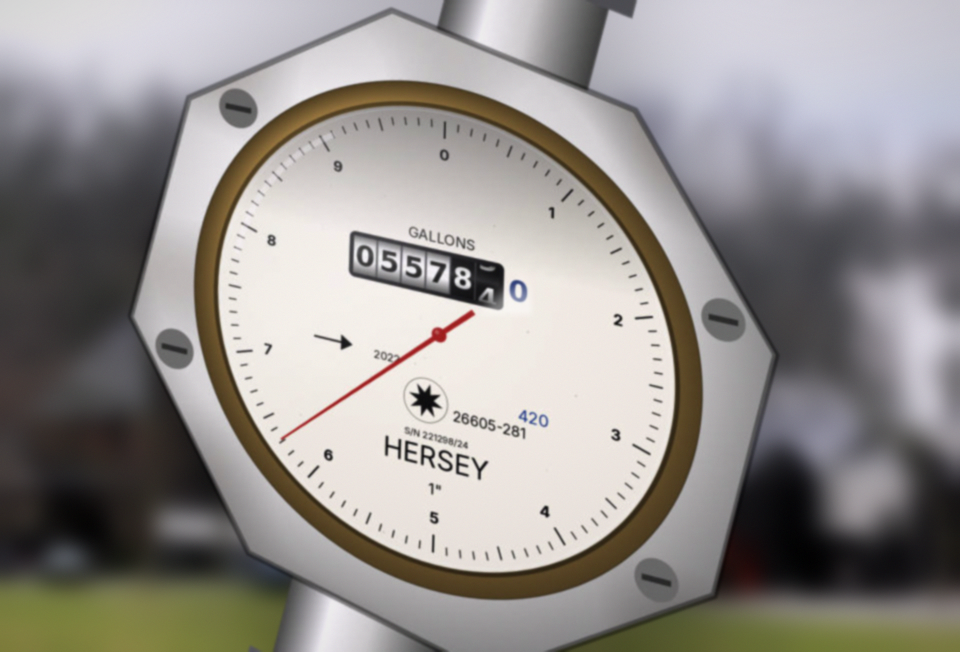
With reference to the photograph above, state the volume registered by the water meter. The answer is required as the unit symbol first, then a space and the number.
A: gal 557836.3
